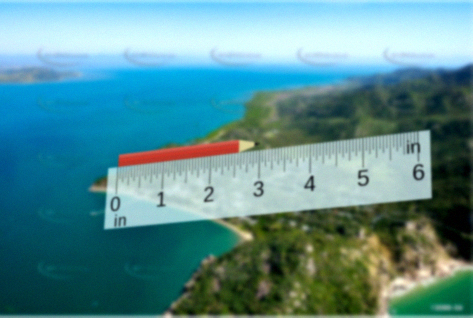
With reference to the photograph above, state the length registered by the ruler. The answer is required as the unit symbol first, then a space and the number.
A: in 3
